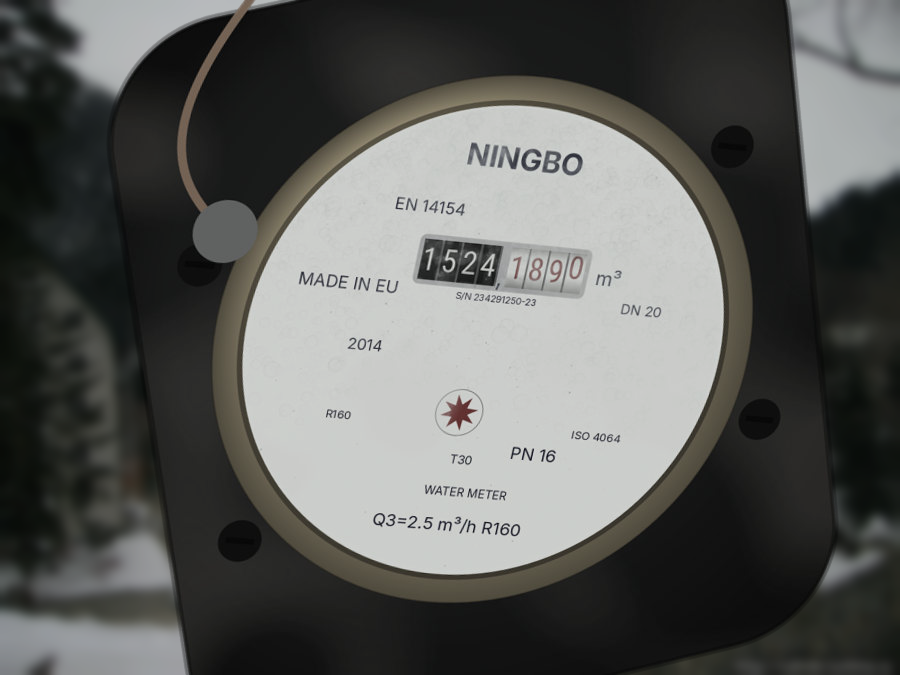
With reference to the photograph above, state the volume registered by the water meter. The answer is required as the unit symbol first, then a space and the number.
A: m³ 1524.1890
